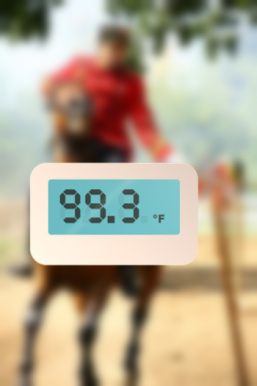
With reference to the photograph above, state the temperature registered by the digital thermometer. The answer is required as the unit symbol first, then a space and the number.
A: °F 99.3
